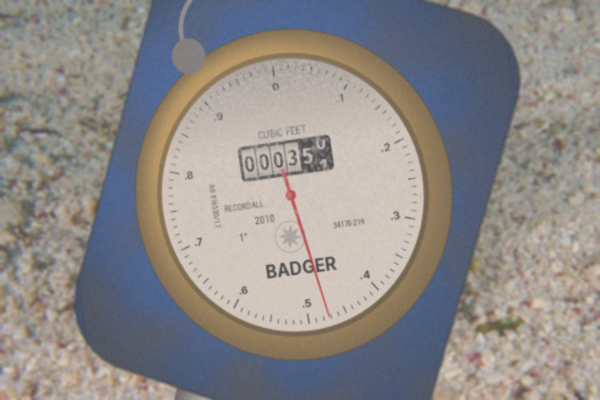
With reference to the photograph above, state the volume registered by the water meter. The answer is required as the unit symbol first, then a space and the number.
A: ft³ 350.47
